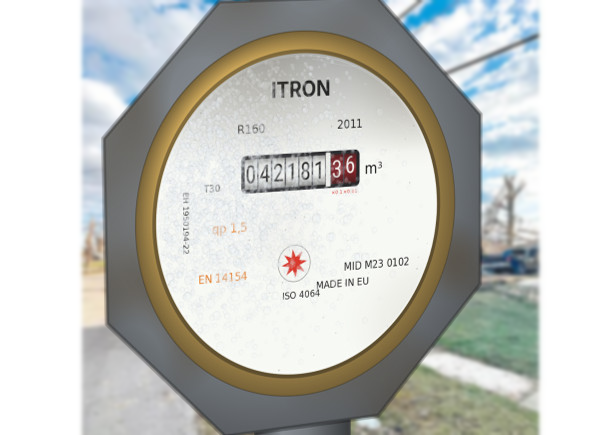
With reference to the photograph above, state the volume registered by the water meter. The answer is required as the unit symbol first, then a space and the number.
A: m³ 42181.36
